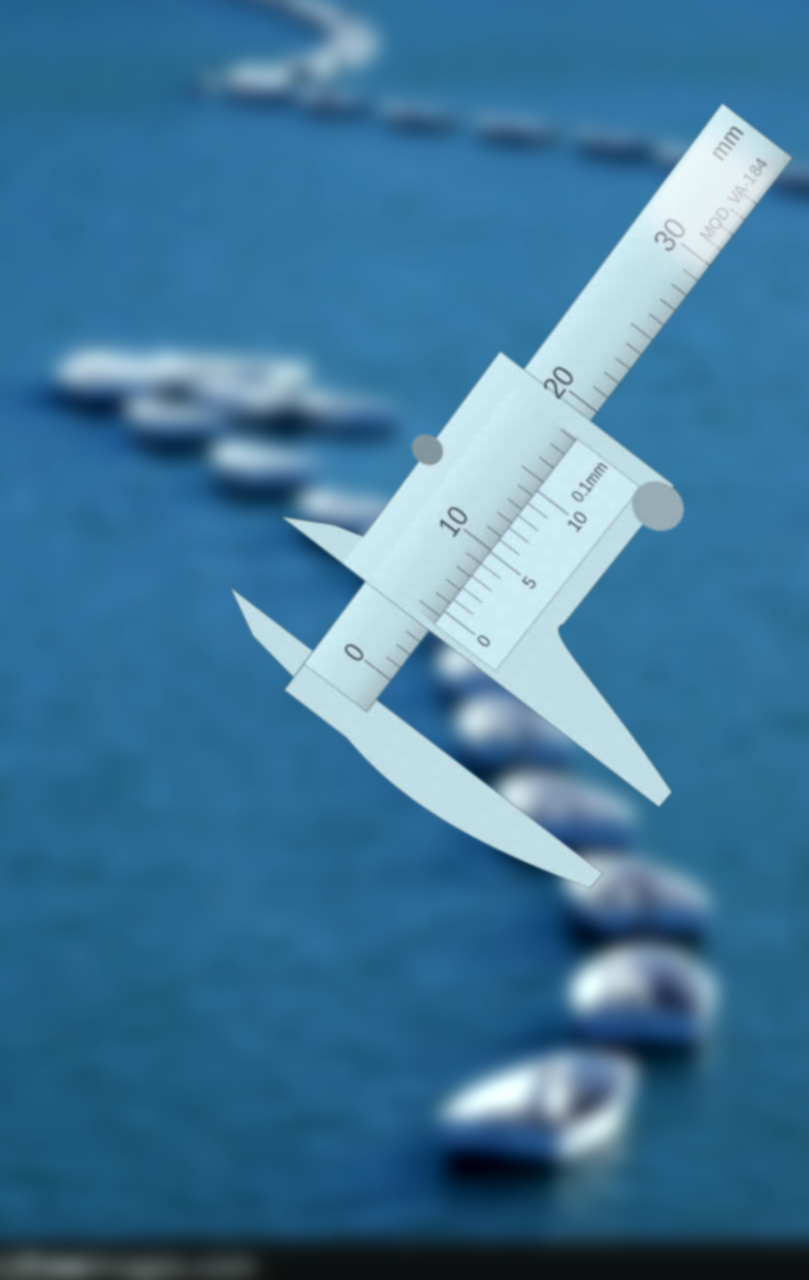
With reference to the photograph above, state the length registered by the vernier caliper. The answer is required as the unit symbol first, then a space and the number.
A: mm 5.4
